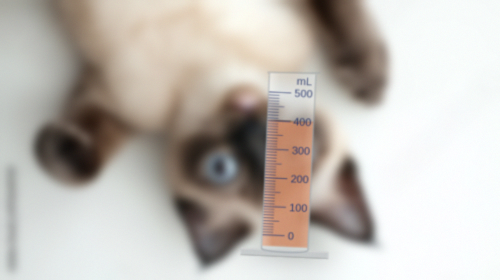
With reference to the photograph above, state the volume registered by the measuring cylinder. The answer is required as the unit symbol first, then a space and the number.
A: mL 400
